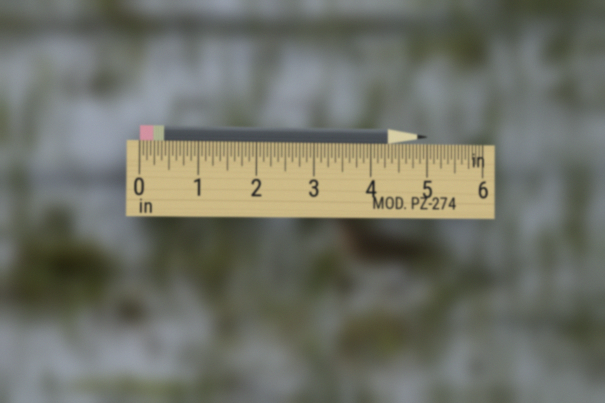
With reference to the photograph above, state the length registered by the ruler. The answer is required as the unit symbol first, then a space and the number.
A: in 5
